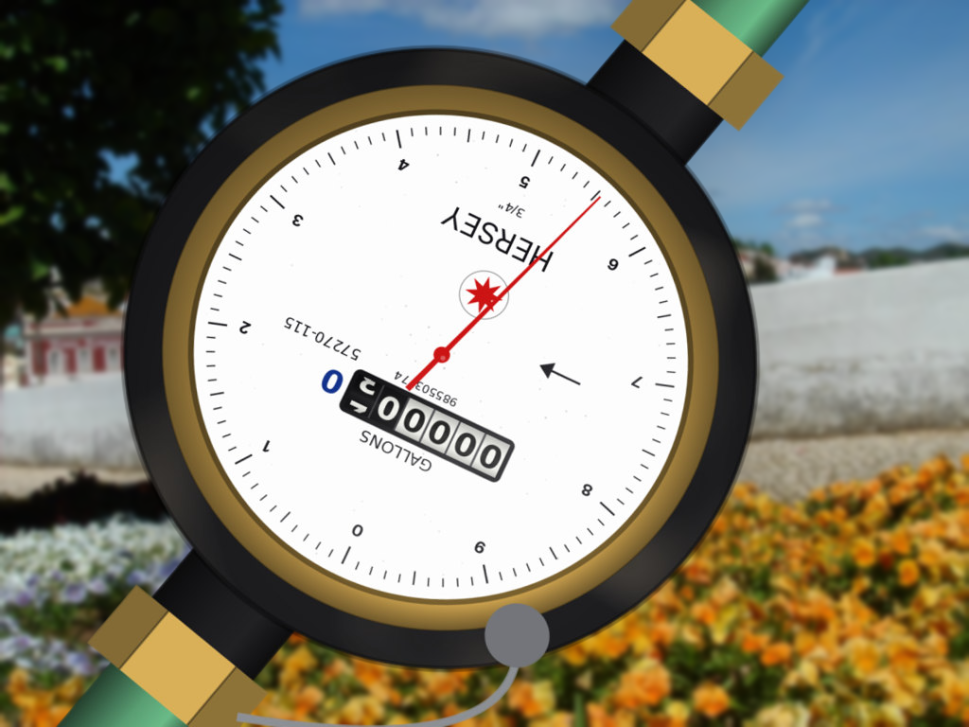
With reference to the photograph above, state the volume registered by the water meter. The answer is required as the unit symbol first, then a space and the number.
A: gal 25.5
